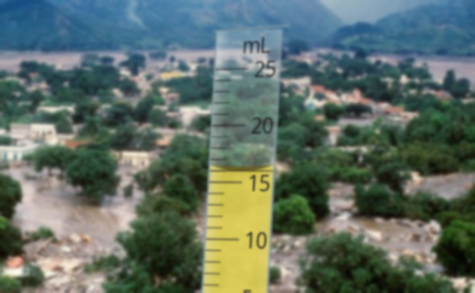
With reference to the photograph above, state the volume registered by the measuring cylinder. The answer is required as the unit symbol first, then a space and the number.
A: mL 16
